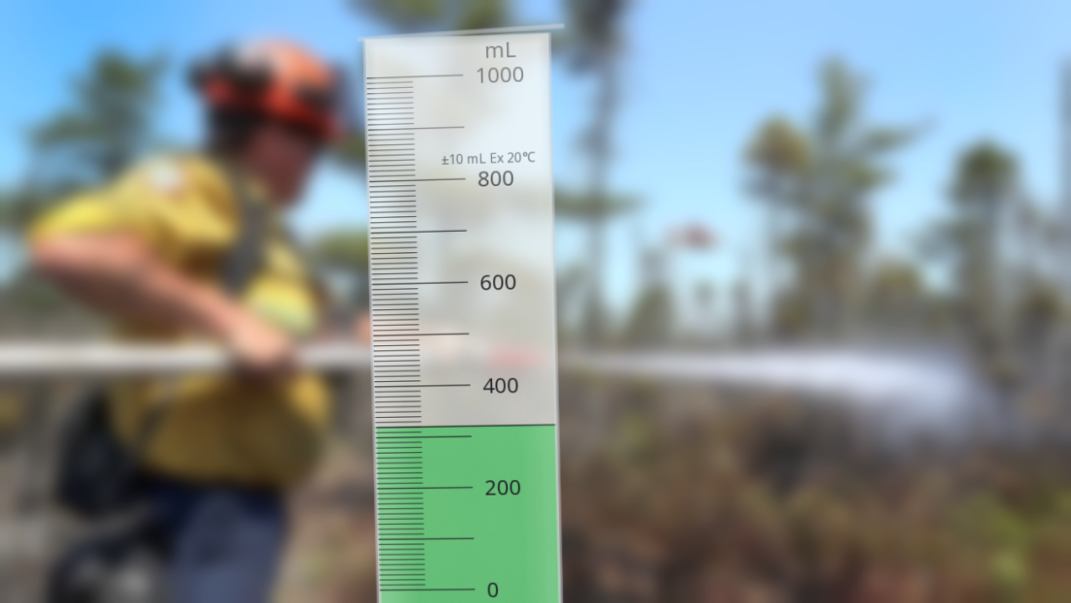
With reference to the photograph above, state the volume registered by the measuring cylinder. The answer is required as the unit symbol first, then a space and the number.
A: mL 320
